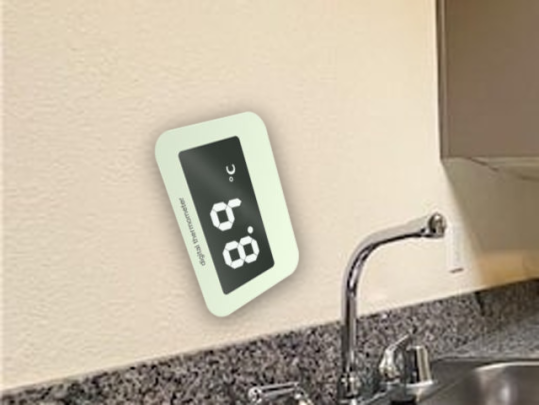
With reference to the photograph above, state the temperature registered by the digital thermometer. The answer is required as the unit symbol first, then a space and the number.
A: °C 8.9
